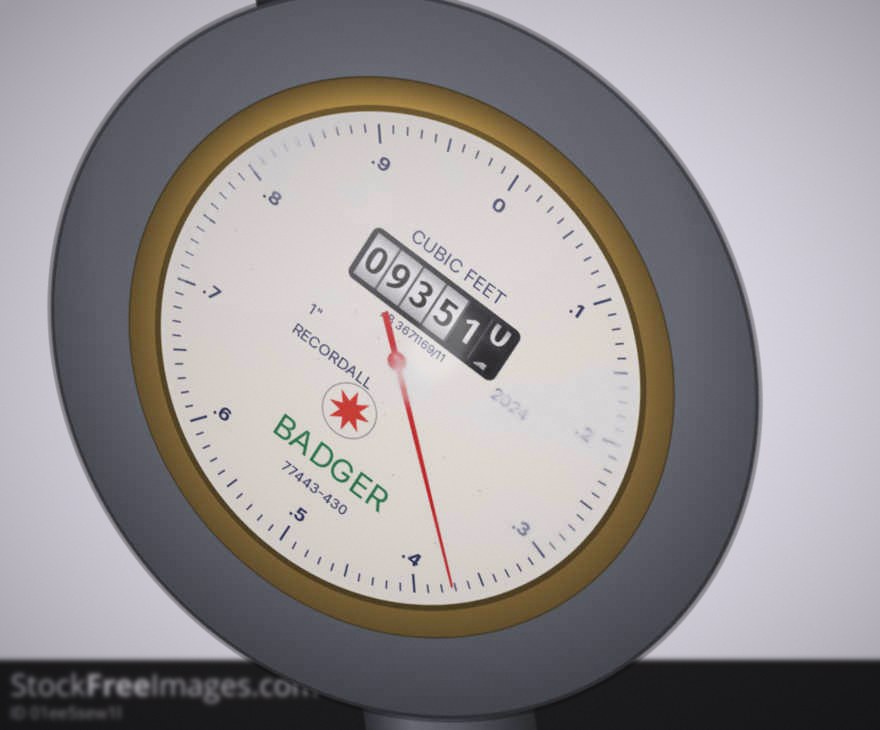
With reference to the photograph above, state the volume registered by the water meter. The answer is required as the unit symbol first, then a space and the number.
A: ft³ 93510.37
